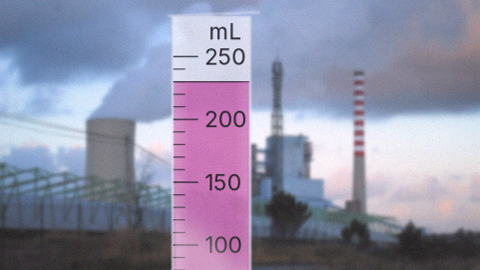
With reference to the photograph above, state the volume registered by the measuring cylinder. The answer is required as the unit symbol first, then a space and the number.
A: mL 230
